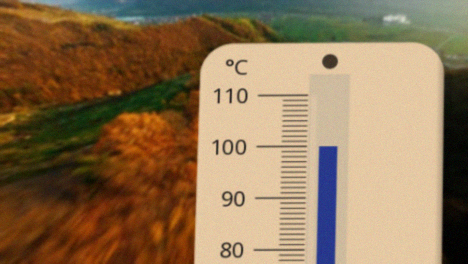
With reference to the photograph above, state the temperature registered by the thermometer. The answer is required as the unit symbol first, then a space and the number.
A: °C 100
